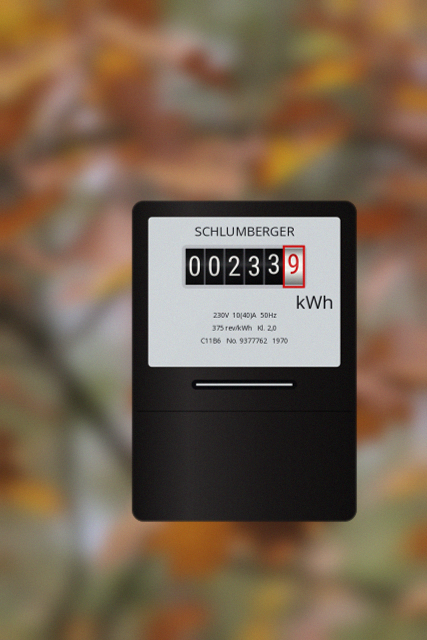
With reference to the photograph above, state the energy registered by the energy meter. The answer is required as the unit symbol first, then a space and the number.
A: kWh 233.9
